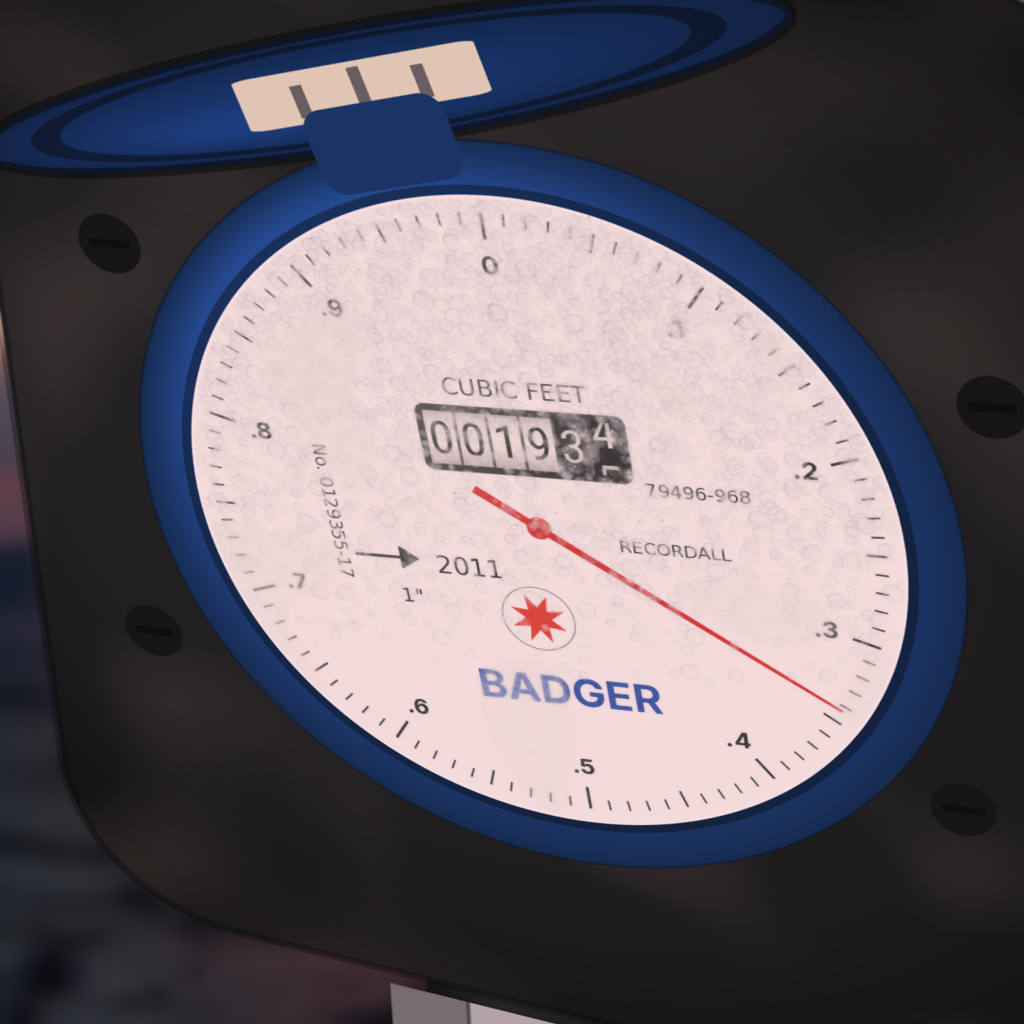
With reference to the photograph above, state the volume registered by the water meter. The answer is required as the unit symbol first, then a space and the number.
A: ft³ 1934.34
